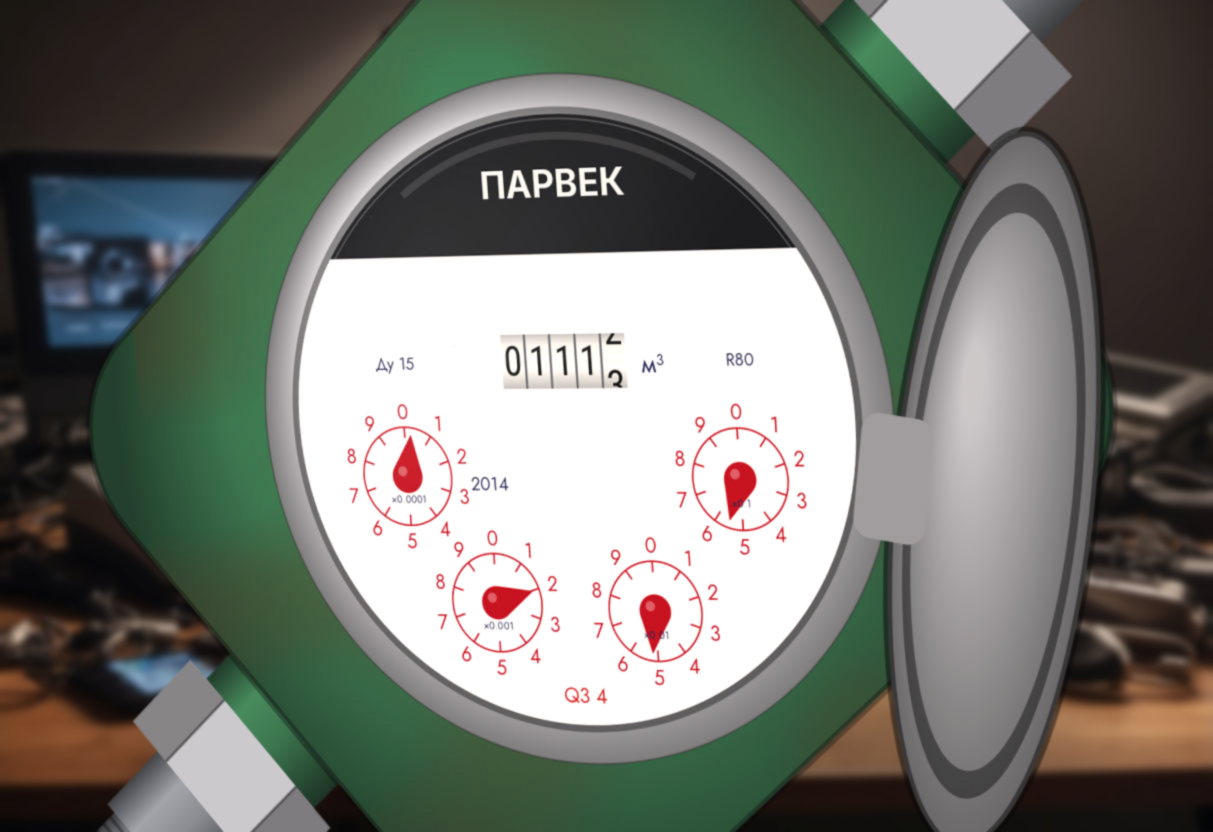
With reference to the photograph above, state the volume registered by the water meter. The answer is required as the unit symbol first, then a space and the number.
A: m³ 1112.5520
